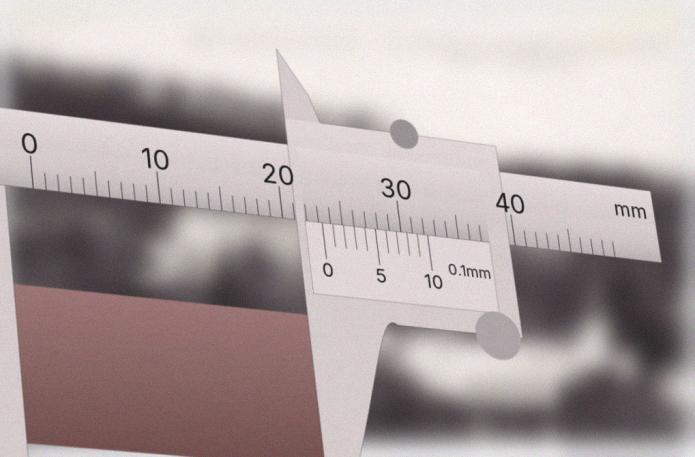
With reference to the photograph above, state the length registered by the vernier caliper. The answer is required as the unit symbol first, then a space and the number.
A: mm 23.3
